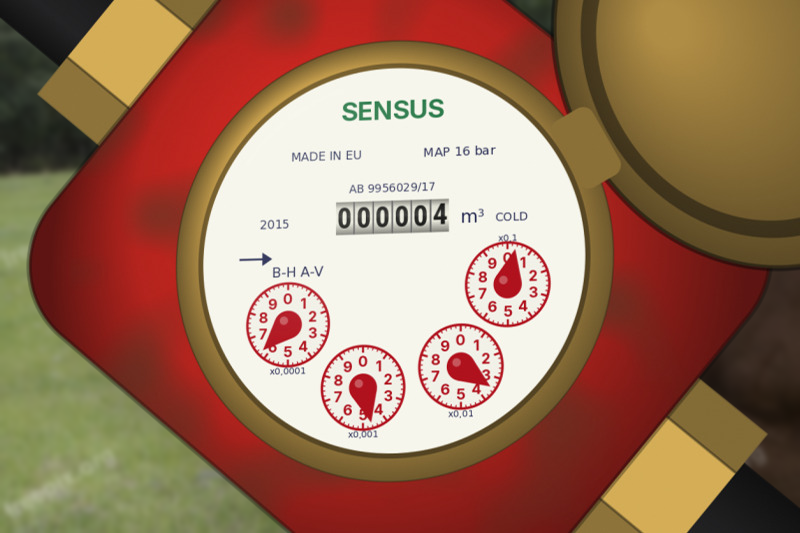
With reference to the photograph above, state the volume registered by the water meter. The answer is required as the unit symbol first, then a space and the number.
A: m³ 4.0346
